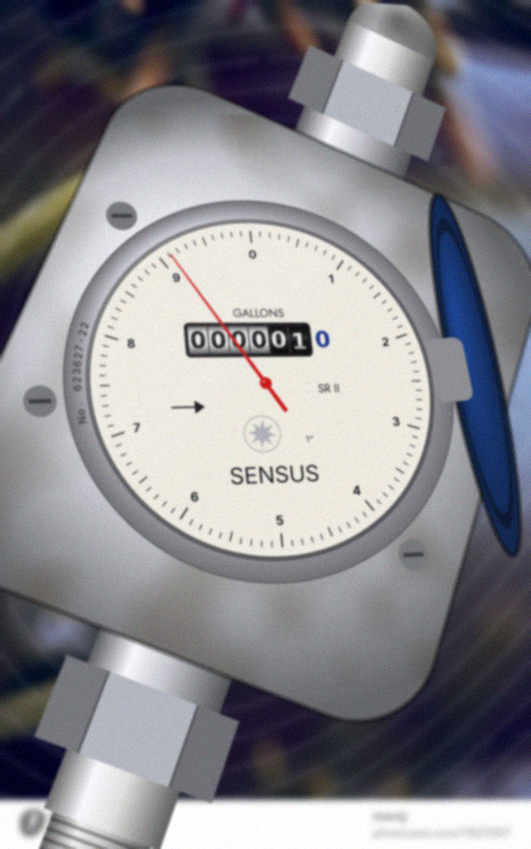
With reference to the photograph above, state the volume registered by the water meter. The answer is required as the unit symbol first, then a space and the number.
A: gal 9.1
